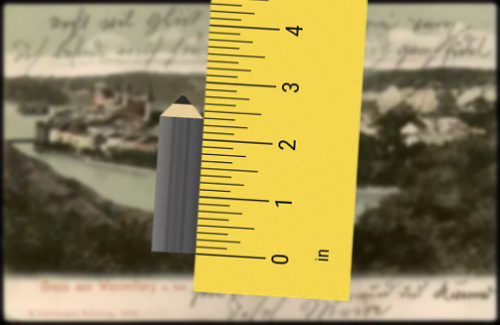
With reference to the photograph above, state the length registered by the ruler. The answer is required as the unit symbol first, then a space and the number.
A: in 2.75
